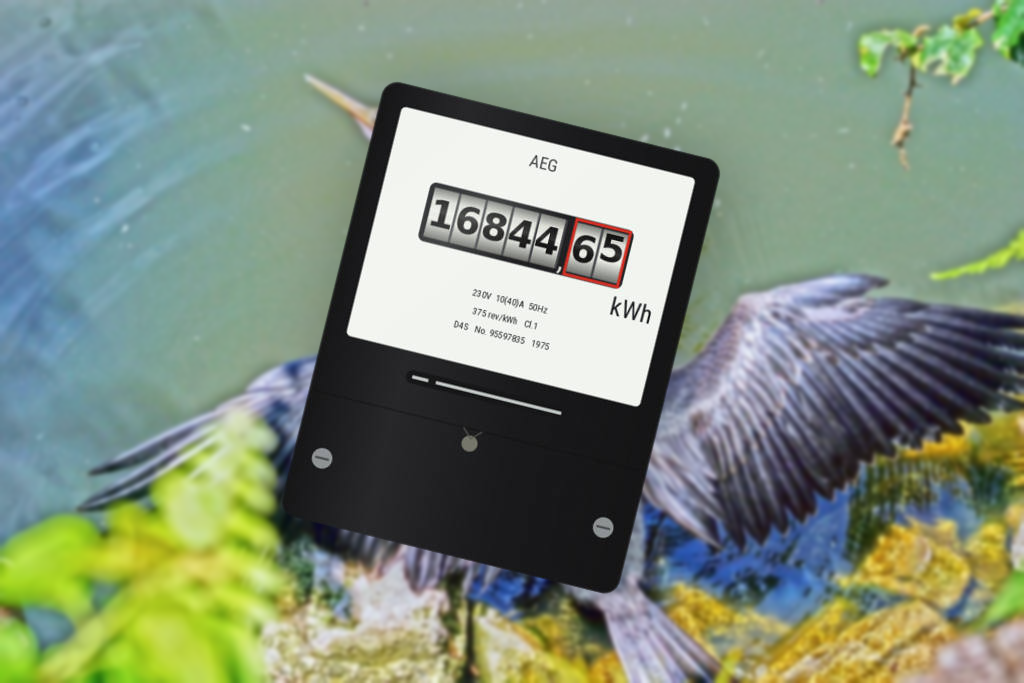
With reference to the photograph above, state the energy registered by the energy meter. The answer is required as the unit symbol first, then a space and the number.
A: kWh 16844.65
